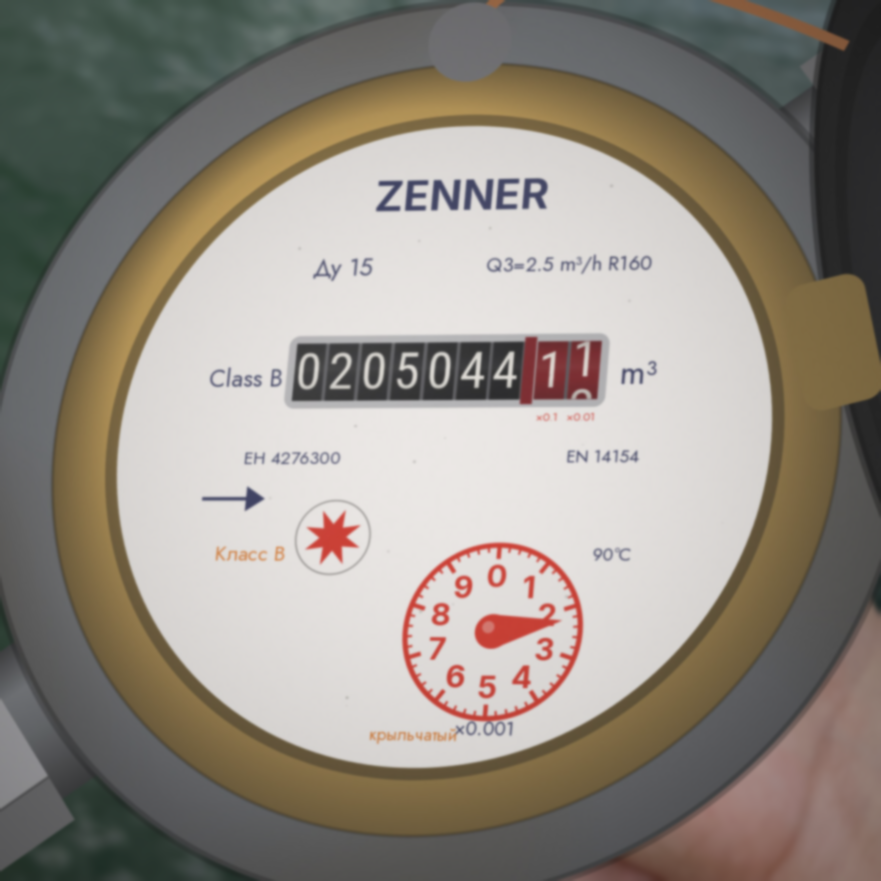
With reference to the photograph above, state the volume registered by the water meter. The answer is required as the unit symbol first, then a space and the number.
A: m³ 205044.112
